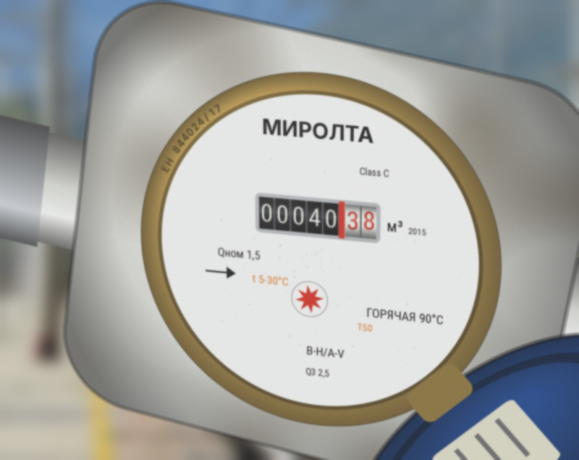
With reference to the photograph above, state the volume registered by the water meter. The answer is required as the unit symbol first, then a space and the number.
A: m³ 40.38
